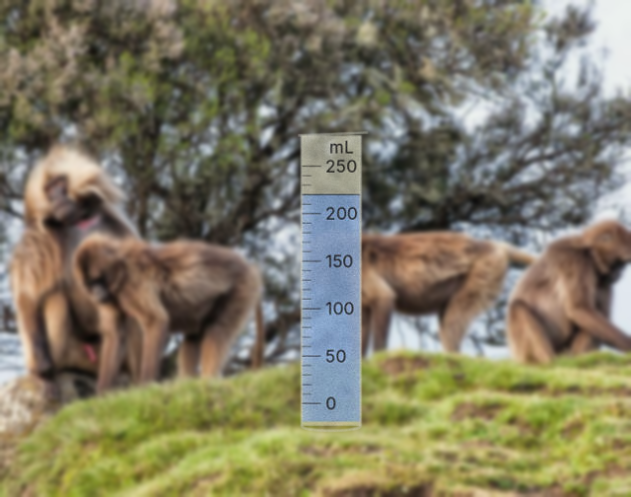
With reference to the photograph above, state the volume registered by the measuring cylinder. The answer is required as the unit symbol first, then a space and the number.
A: mL 220
